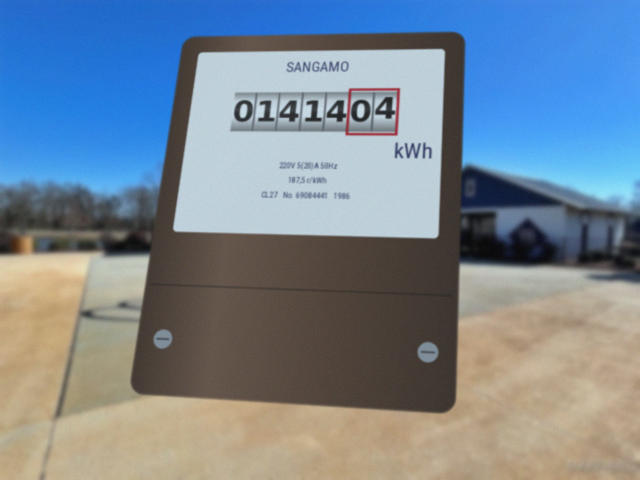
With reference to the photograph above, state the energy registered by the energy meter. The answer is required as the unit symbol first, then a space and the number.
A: kWh 1414.04
